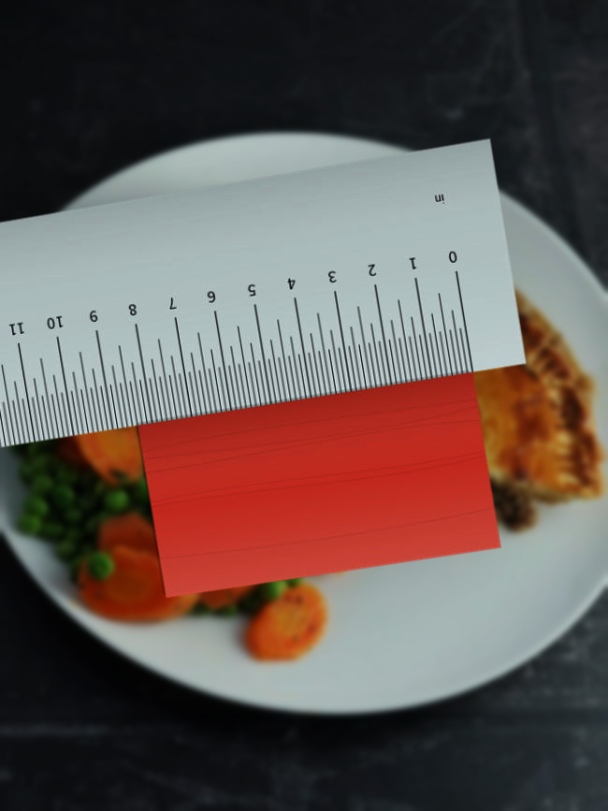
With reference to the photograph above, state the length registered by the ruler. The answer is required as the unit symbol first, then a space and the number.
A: in 8.375
